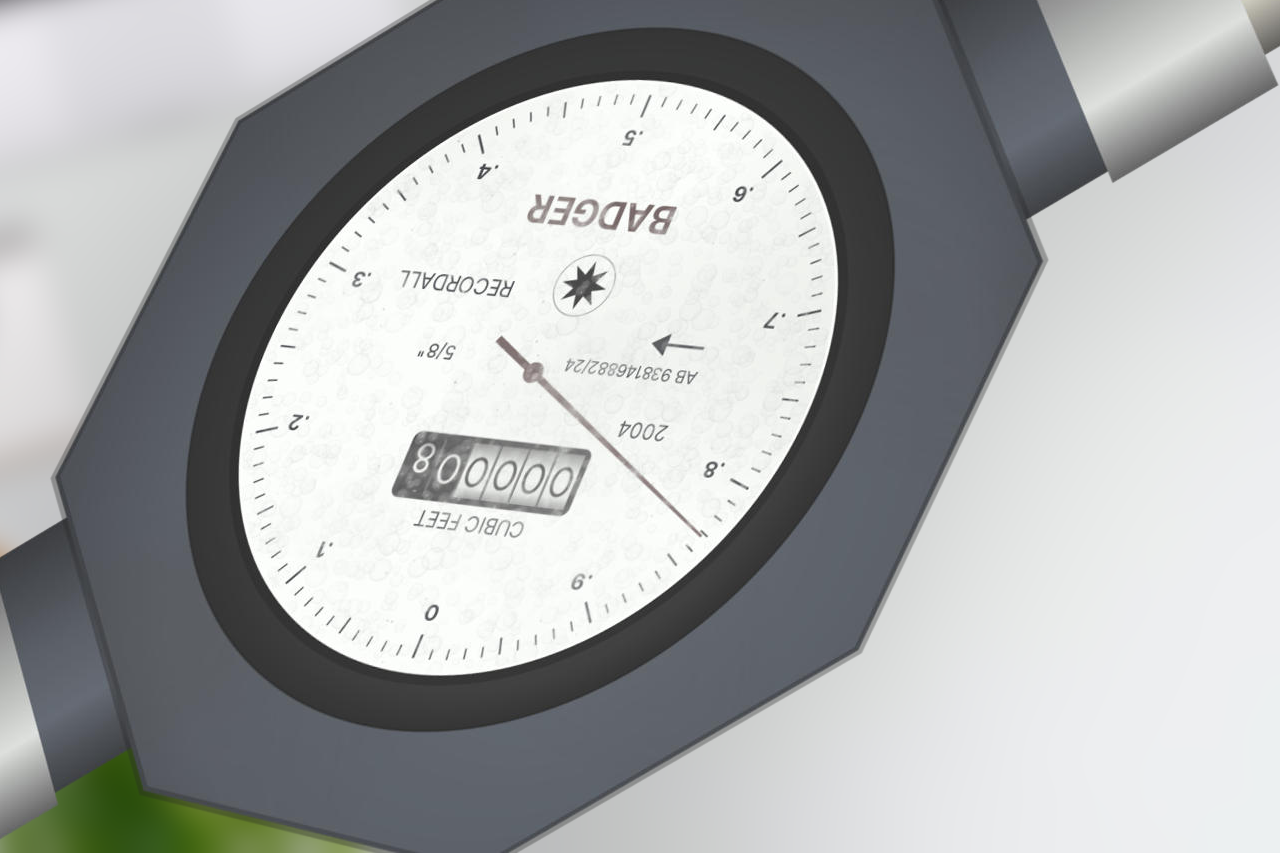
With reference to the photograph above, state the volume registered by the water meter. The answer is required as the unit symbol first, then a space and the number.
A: ft³ 7.83
